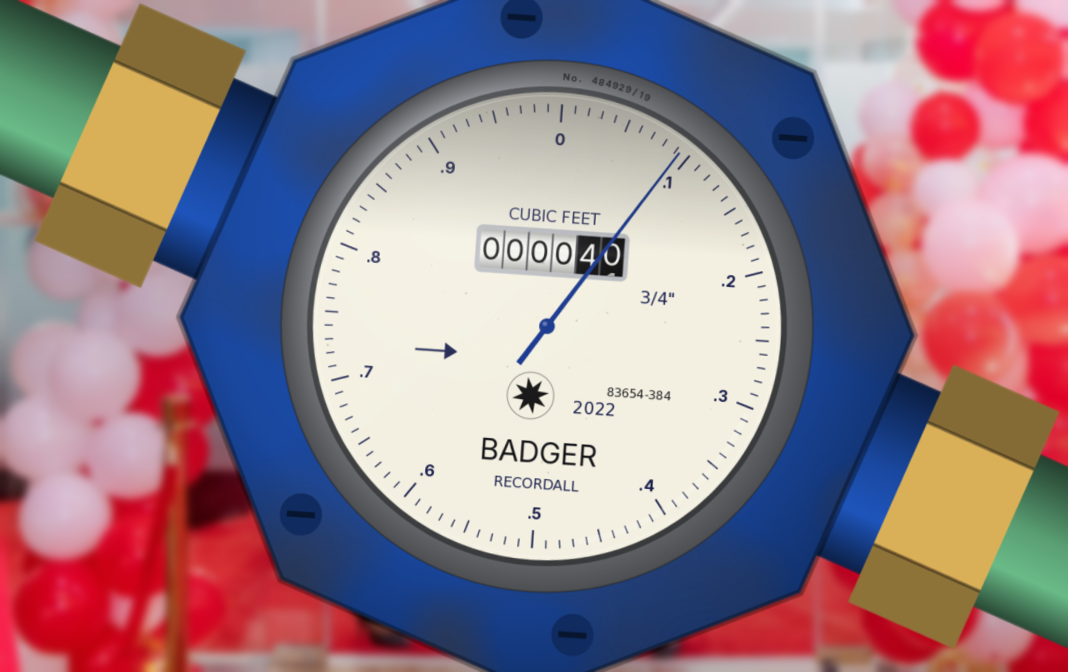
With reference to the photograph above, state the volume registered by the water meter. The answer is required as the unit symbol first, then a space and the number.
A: ft³ 40.09
